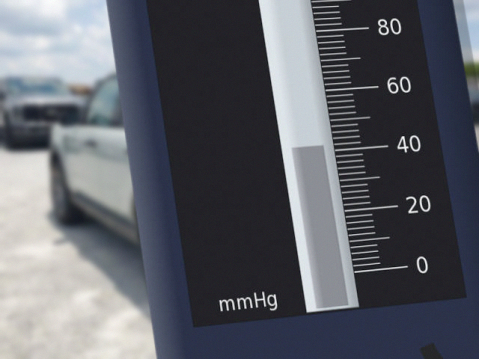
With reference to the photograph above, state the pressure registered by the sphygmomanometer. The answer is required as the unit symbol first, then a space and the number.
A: mmHg 42
